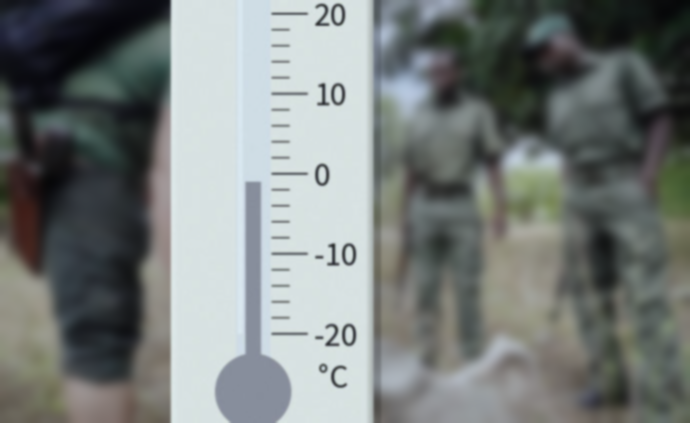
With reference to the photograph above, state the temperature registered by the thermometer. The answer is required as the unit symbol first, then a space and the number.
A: °C -1
